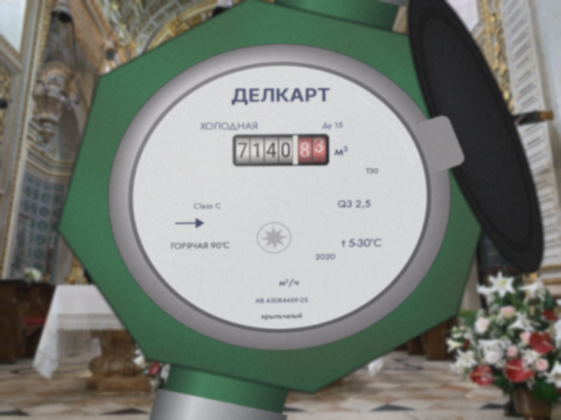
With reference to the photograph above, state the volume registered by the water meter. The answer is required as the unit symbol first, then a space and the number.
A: m³ 7140.83
